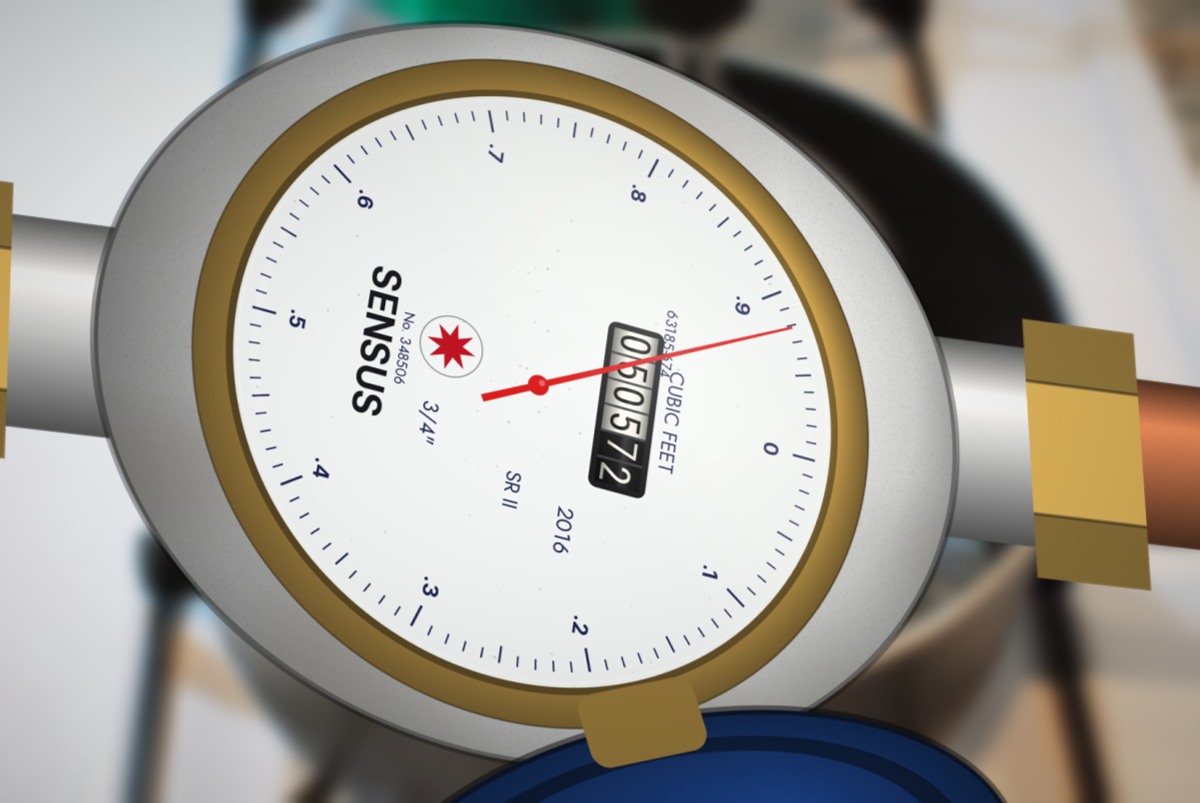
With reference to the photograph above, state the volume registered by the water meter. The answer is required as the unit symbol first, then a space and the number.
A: ft³ 50571.92
